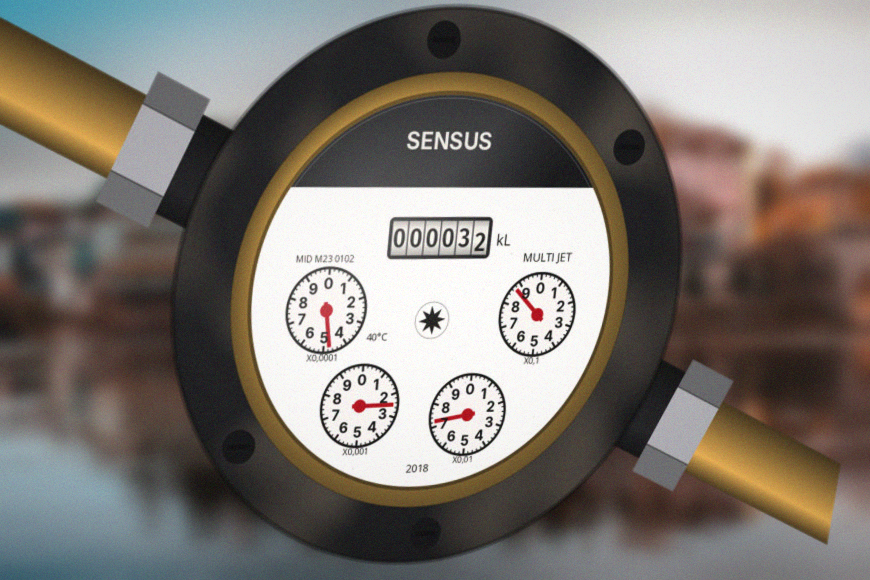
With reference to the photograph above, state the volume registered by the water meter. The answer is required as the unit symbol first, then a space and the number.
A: kL 31.8724
